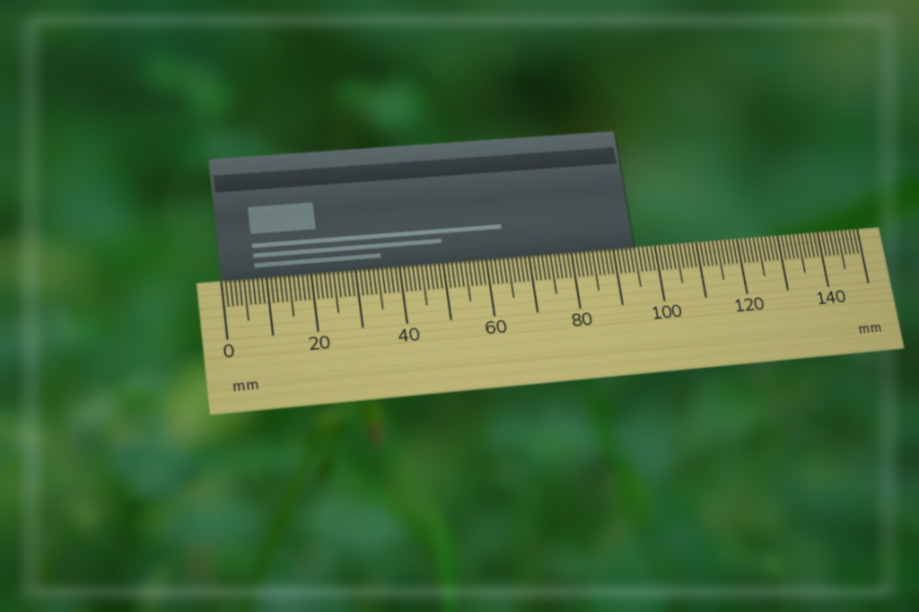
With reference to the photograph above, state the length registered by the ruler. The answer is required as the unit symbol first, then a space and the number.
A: mm 95
